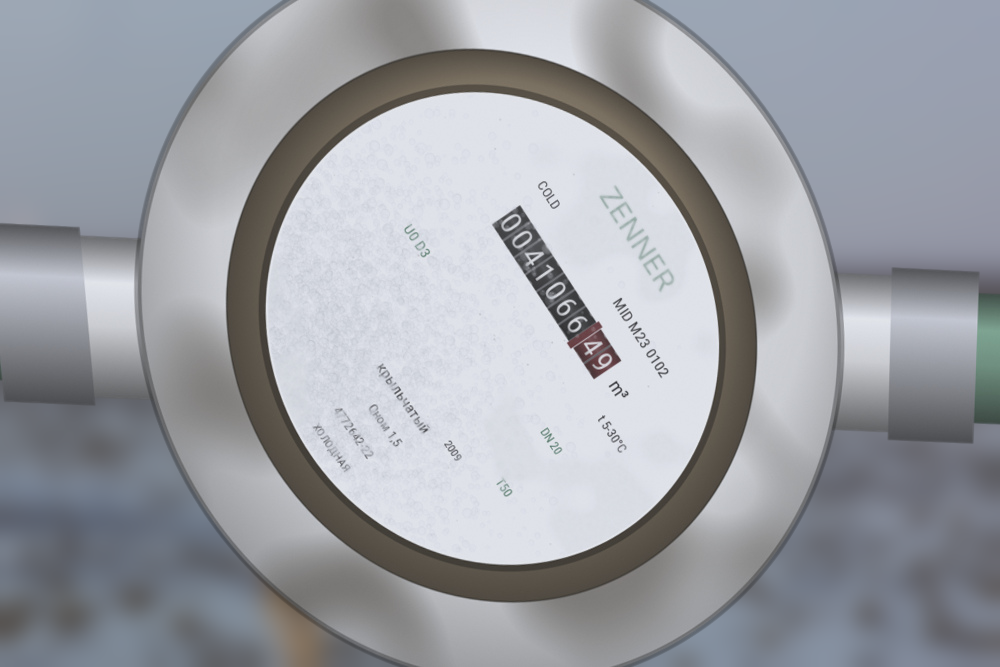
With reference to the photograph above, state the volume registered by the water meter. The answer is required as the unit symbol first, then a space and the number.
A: m³ 41066.49
